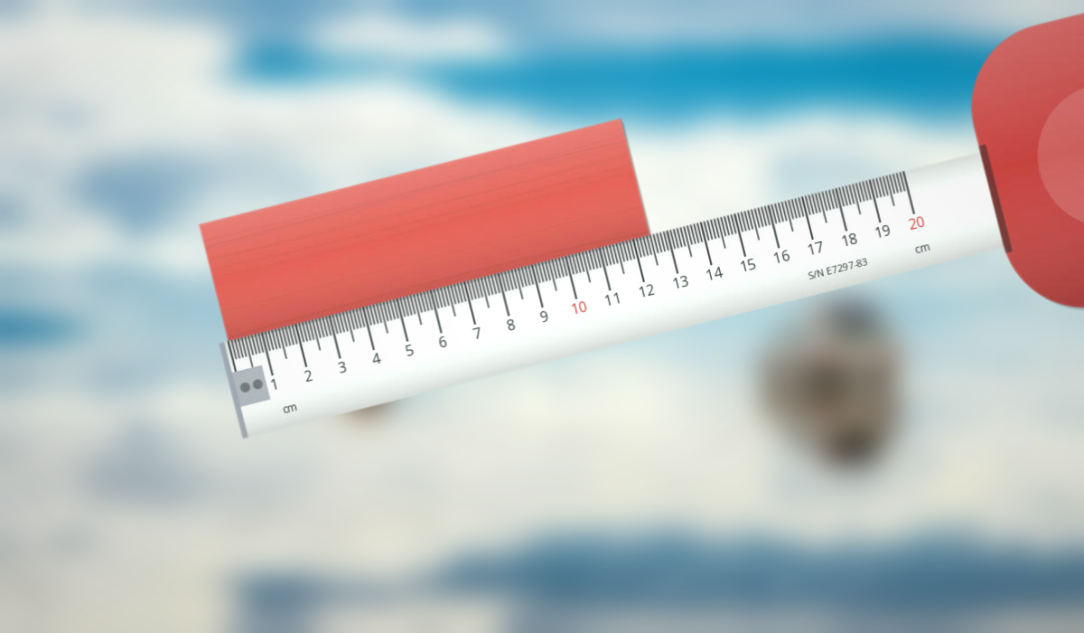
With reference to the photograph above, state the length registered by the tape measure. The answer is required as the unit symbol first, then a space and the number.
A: cm 12.5
